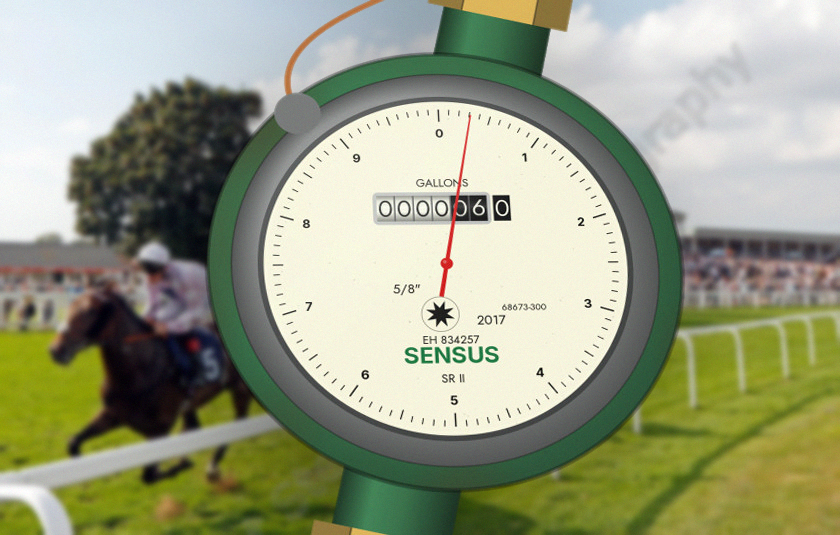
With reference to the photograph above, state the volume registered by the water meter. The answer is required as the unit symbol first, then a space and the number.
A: gal 60.3
